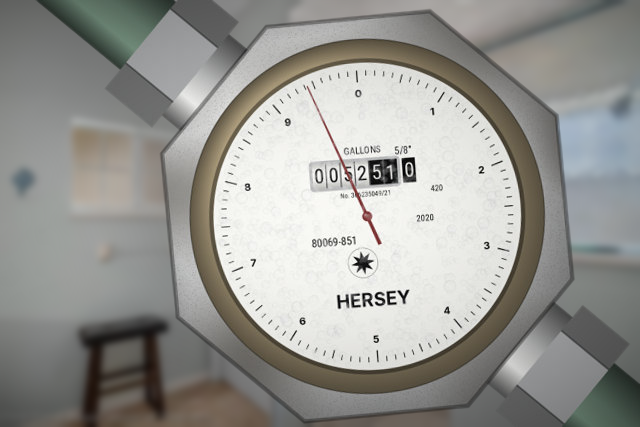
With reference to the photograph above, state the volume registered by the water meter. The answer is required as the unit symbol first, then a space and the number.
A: gal 52509.4
